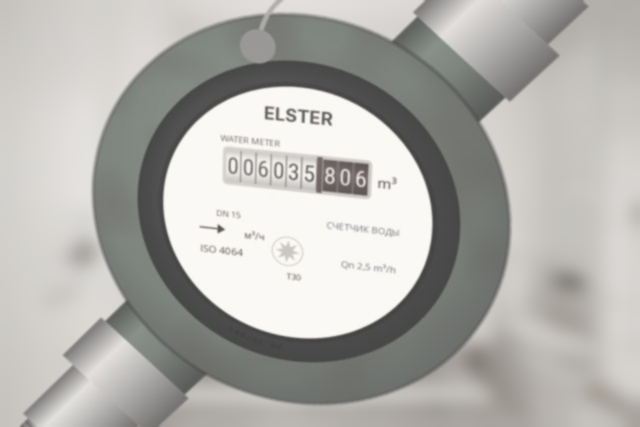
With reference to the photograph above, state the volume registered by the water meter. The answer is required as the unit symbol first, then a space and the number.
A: m³ 6035.806
